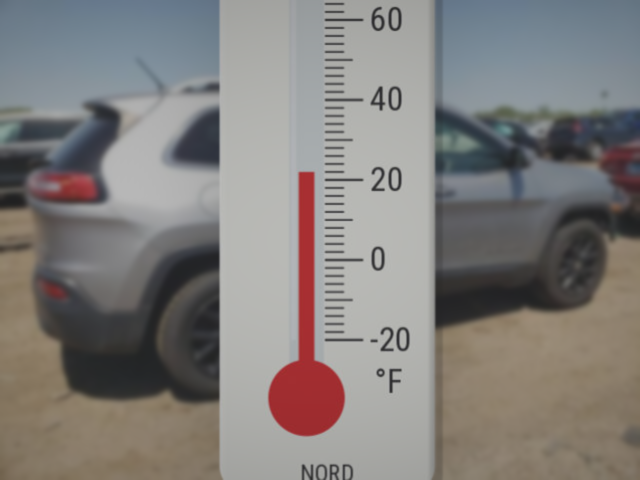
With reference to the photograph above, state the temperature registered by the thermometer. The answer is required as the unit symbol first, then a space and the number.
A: °F 22
